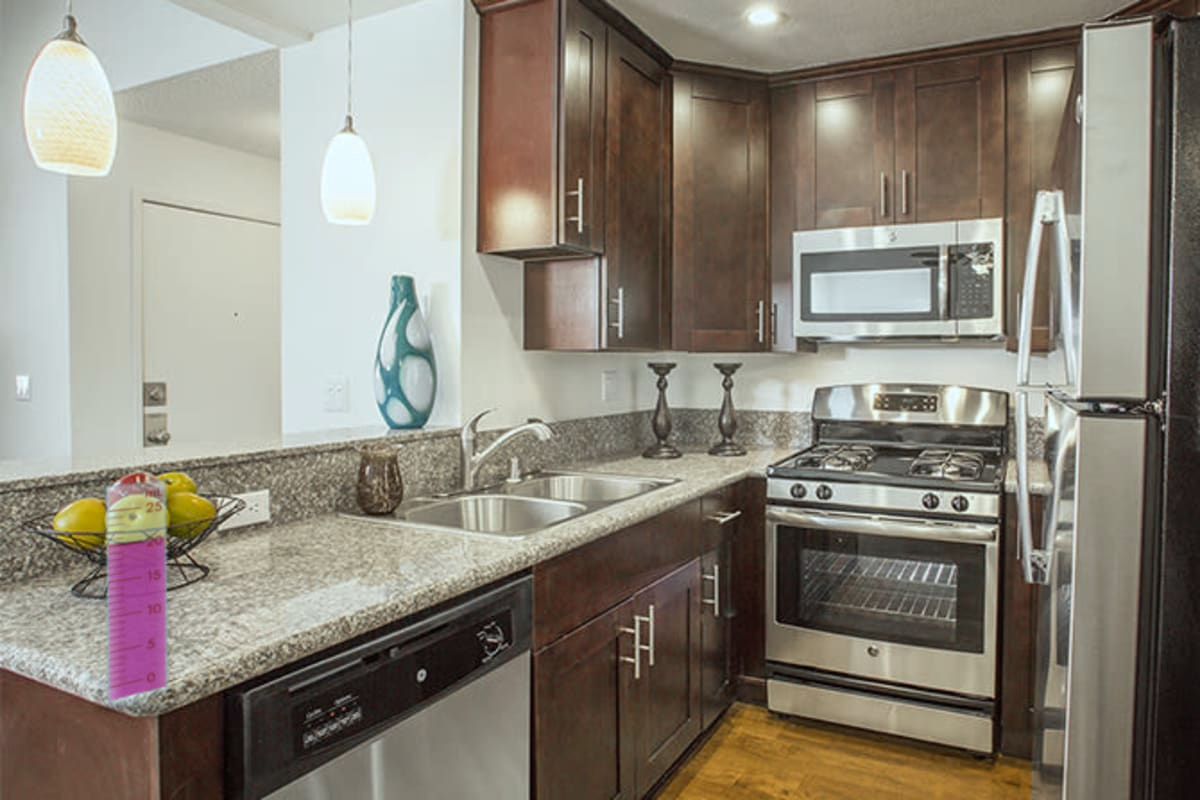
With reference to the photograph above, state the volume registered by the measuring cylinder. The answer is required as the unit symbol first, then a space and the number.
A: mL 20
